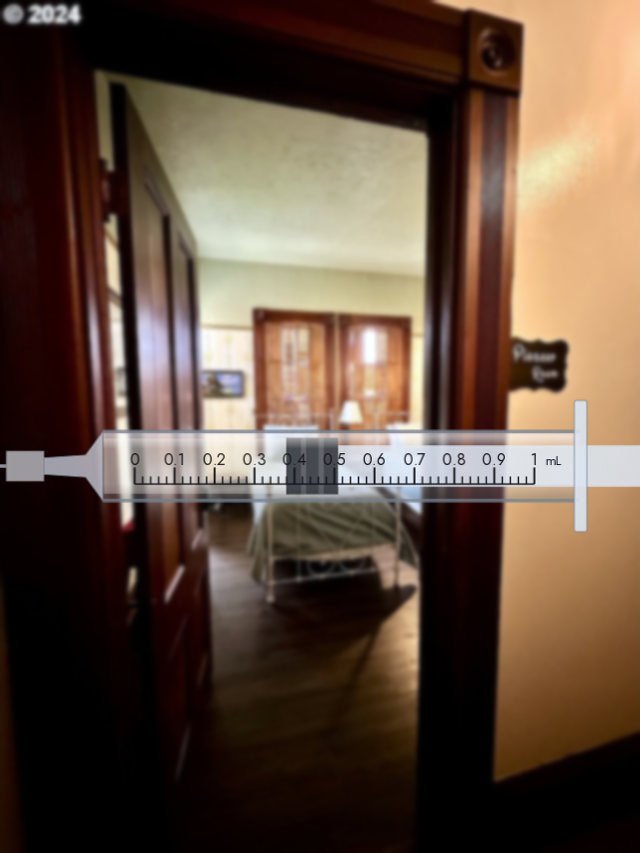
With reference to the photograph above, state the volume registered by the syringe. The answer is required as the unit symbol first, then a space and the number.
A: mL 0.38
